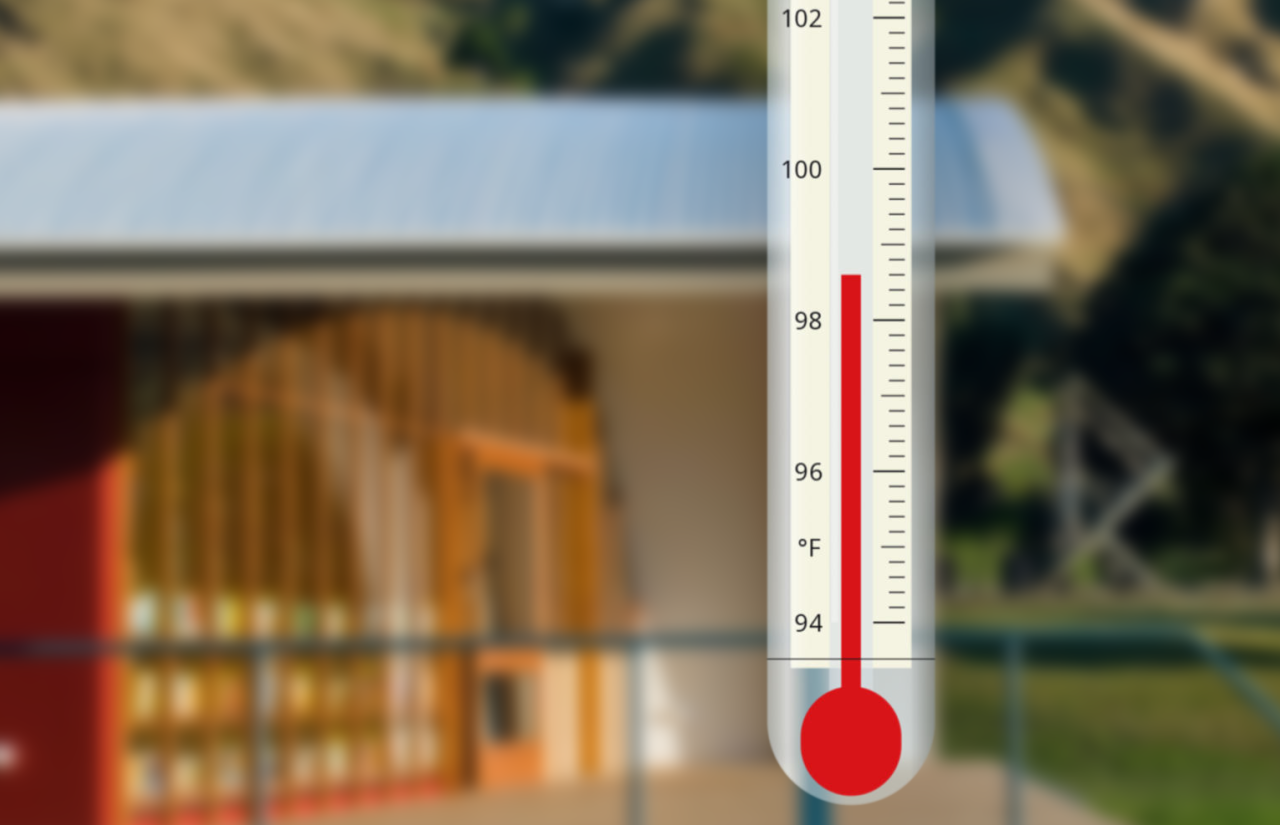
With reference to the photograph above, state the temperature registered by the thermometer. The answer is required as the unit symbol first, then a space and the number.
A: °F 98.6
